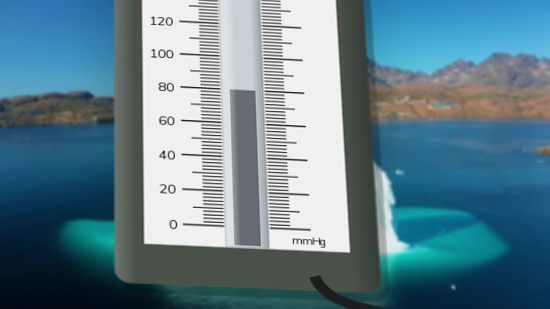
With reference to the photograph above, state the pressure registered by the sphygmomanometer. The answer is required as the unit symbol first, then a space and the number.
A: mmHg 80
